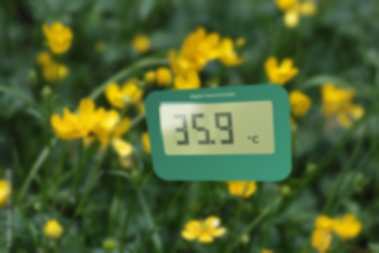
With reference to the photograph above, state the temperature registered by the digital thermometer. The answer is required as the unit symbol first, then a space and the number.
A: °C 35.9
